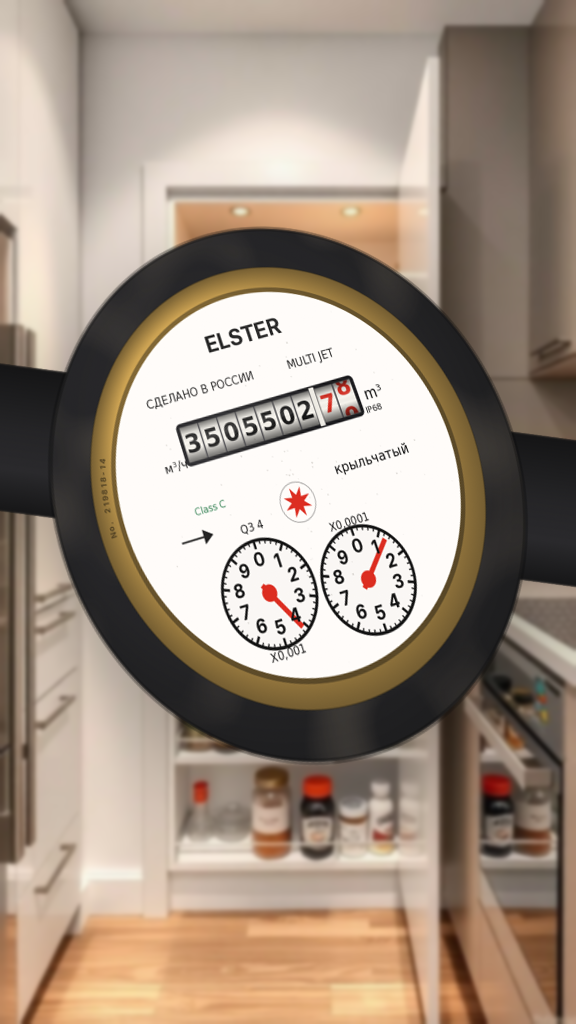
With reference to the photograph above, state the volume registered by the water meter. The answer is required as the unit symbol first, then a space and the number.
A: m³ 3505502.7841
